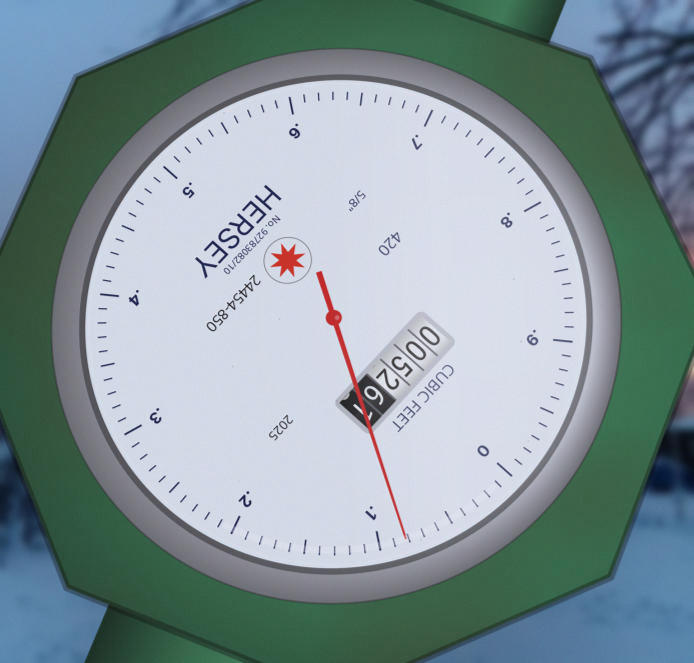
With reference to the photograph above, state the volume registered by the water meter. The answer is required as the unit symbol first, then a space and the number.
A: ft³ 5261.08
